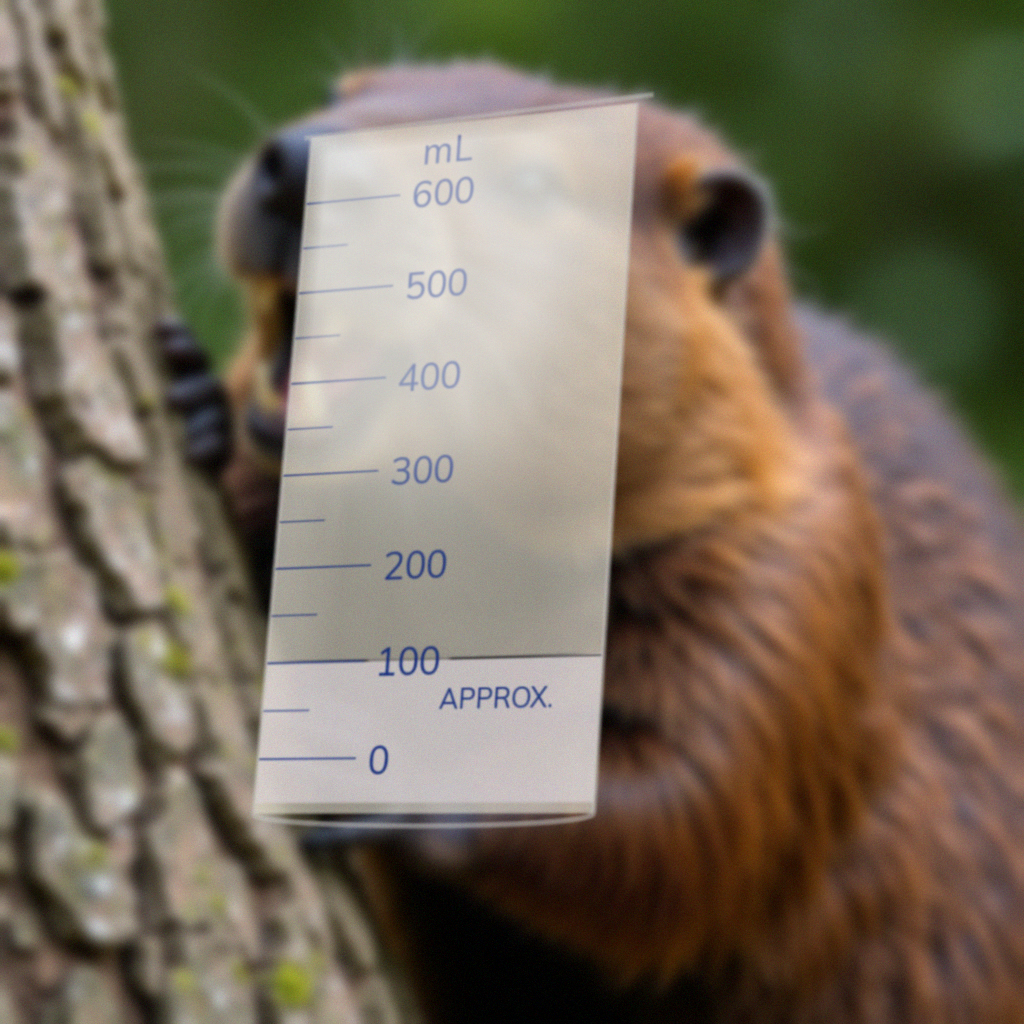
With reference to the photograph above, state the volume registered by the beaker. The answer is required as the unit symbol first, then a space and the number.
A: mL 100
